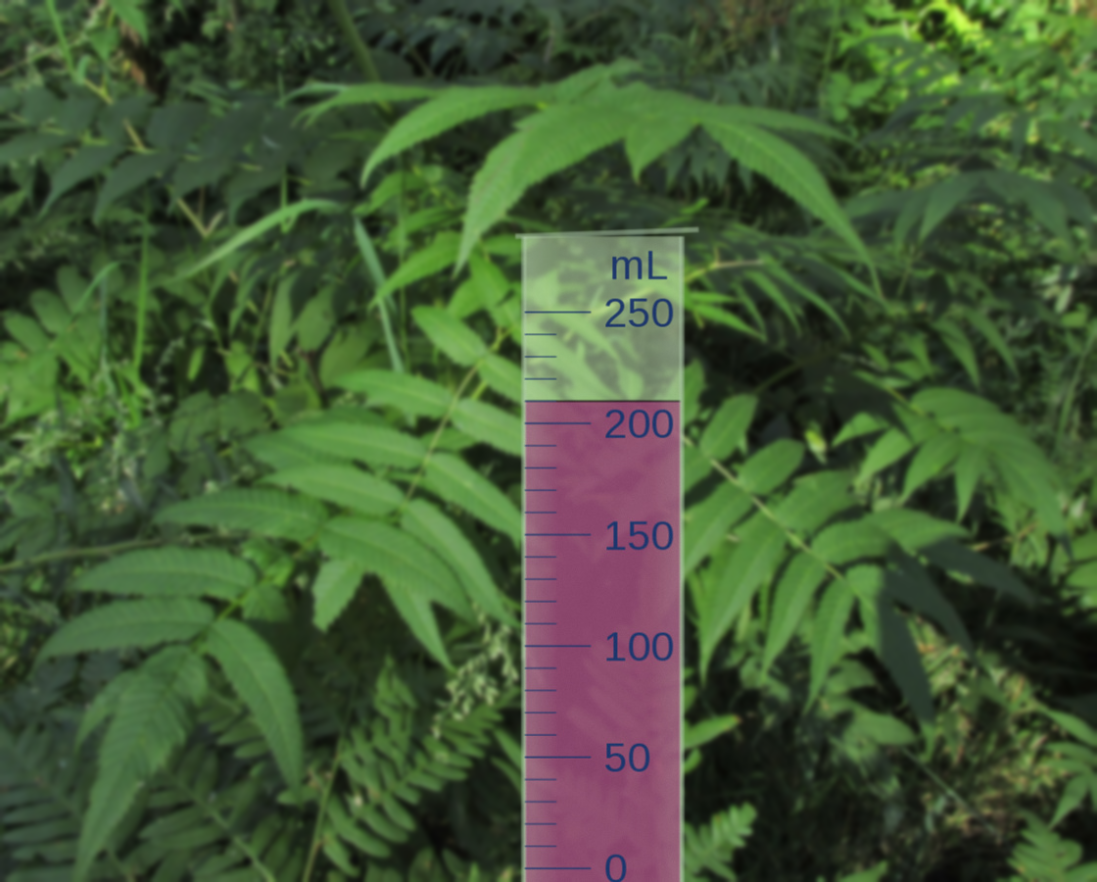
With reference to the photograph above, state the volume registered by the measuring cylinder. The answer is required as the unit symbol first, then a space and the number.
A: mL 210
